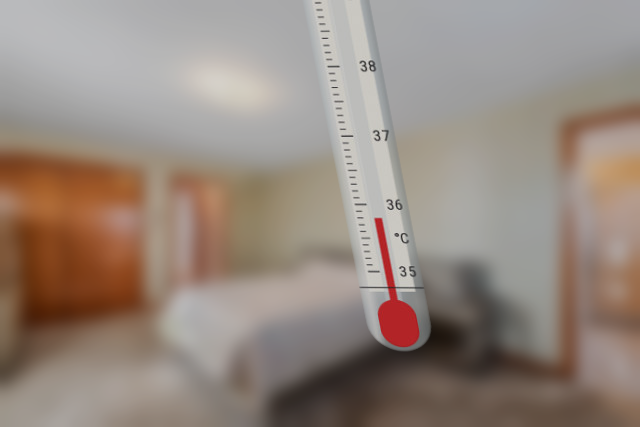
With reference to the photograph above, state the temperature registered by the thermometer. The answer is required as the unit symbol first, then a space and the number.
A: °C 35.8
